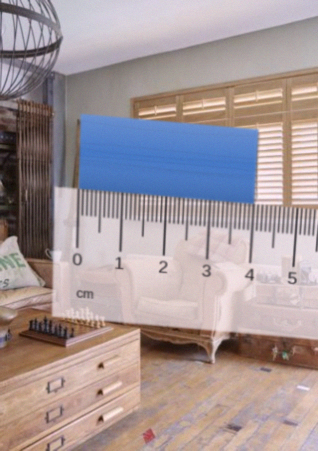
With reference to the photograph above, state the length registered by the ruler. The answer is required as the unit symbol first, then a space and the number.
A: cm 4
